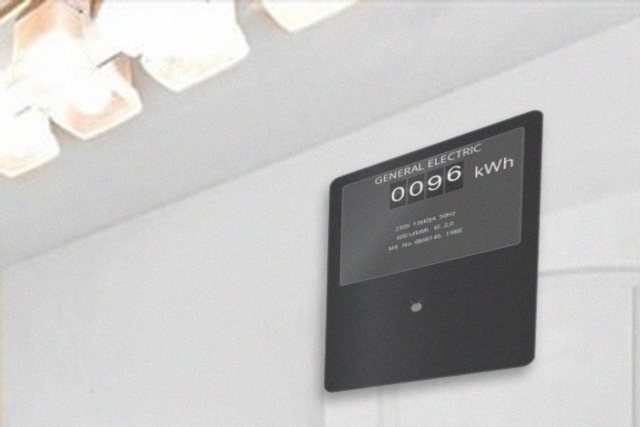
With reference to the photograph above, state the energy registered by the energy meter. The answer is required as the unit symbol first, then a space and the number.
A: kWh 96
